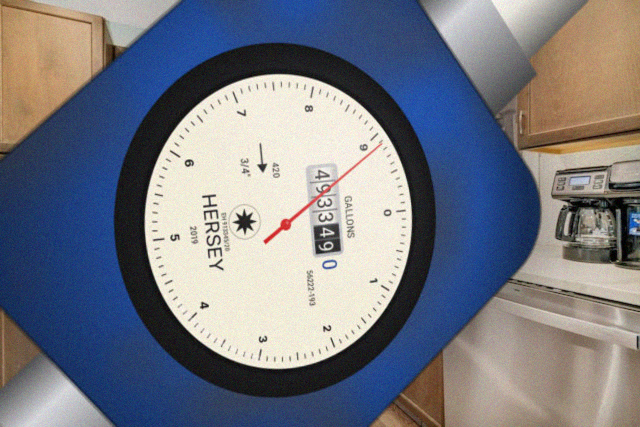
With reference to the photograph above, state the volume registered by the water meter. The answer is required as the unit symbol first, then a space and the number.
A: gal 4933489.1
